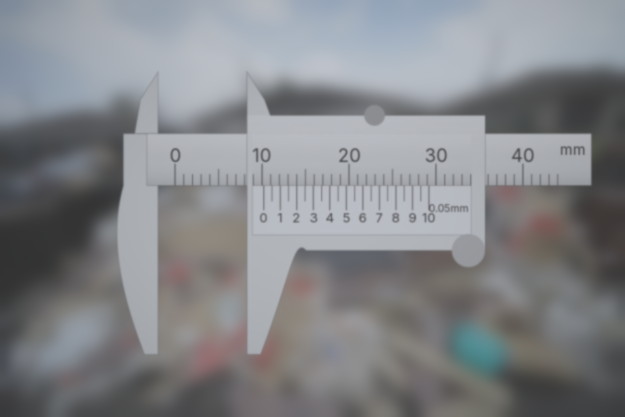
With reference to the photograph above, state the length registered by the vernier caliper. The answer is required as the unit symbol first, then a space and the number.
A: mm 10.2
